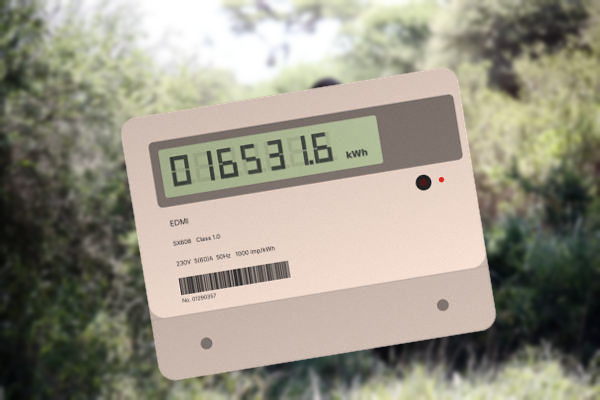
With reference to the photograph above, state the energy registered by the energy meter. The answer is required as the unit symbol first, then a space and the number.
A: kWh 16531.6
